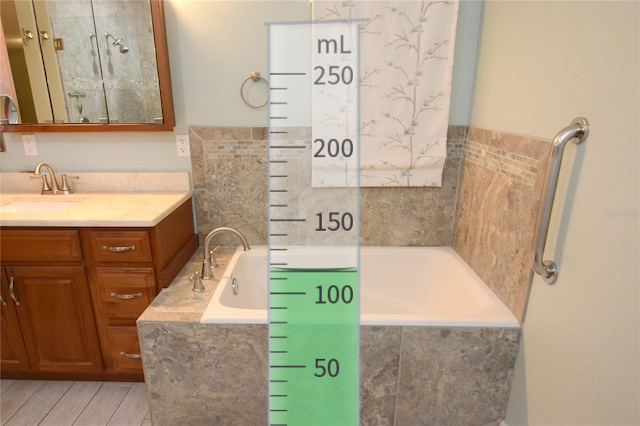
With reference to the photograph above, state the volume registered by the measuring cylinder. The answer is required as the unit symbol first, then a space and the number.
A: mL 115
